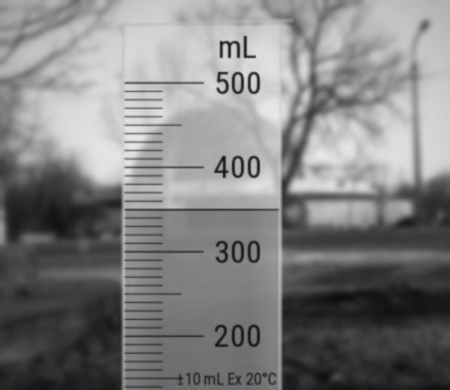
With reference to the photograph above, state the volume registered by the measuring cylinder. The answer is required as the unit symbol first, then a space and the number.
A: mL 350
